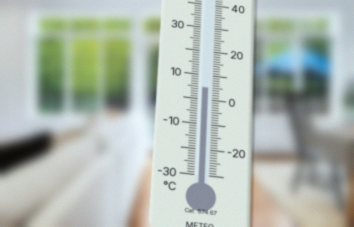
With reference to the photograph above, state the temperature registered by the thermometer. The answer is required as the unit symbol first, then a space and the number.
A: °C 5
